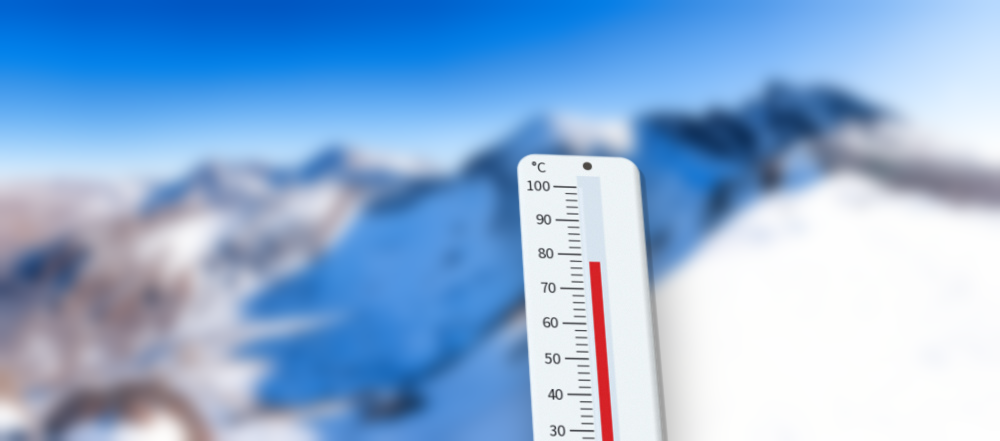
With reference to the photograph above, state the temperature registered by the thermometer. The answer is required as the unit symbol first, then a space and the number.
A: °C 78
